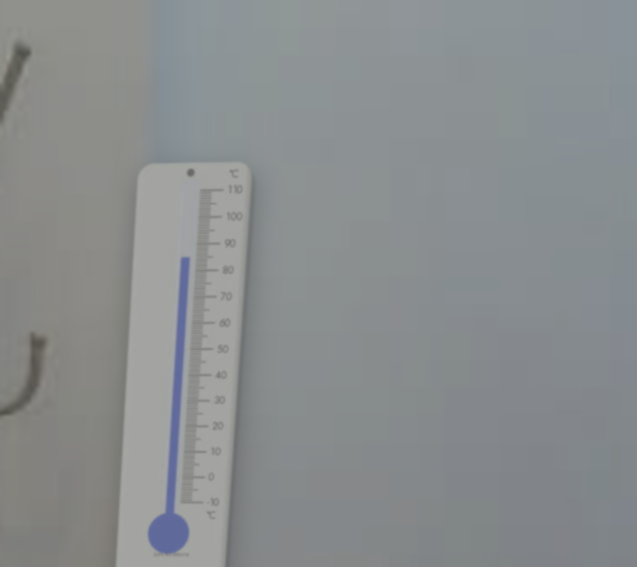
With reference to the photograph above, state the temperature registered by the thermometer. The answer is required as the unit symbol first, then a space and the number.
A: °C 85
